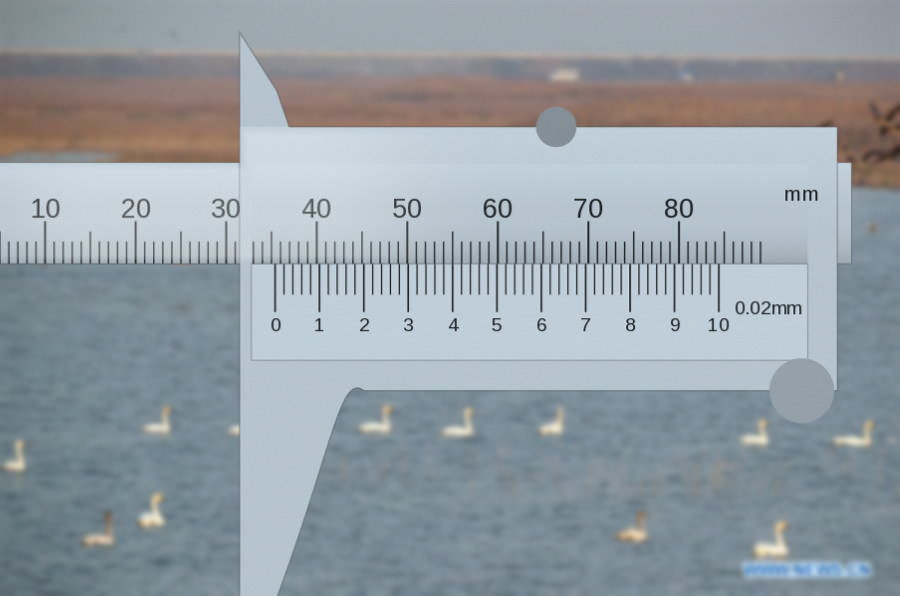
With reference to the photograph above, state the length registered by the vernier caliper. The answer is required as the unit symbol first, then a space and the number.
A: mm 35.4
